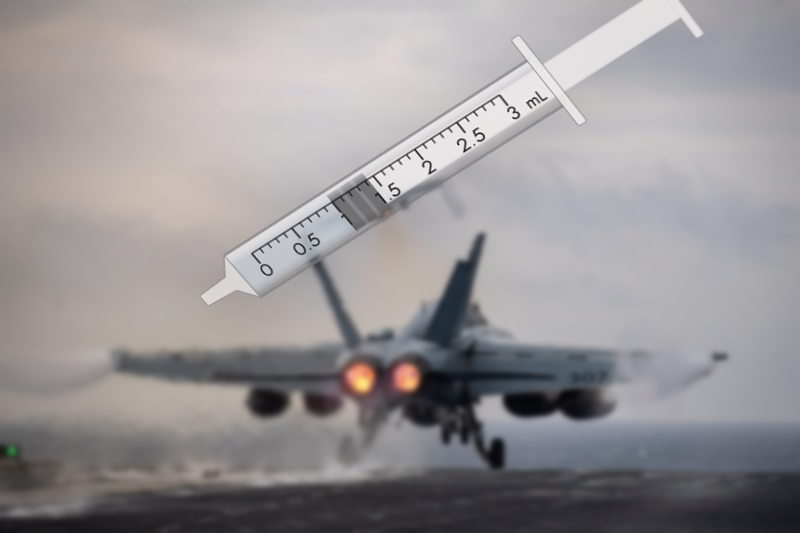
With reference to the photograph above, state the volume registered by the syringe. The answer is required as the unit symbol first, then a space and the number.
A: mL 1
